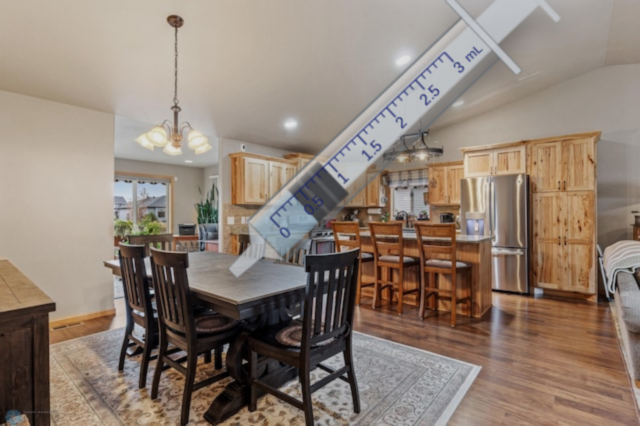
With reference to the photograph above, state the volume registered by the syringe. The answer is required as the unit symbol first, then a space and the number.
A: mL 0.4
